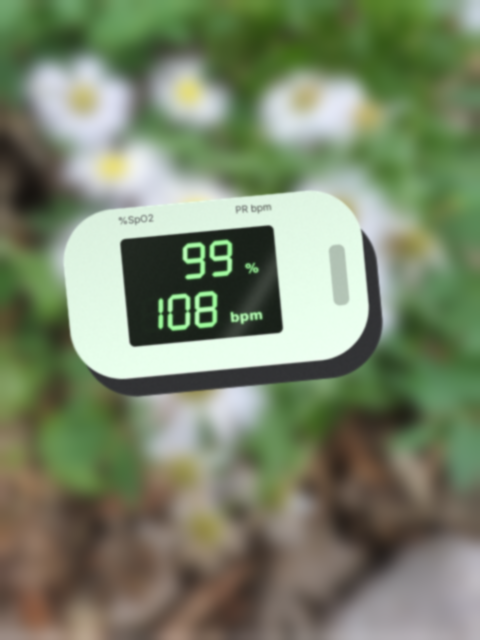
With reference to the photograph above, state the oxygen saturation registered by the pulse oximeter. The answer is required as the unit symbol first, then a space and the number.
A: % 99
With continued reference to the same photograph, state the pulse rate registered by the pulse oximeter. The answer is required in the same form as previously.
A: bpm 108
